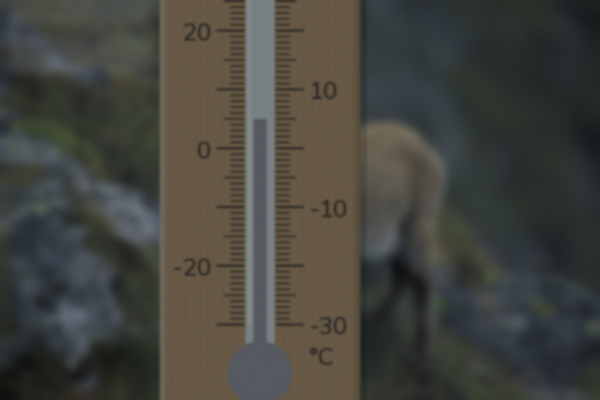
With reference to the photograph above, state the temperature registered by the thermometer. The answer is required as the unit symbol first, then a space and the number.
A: °C 5
